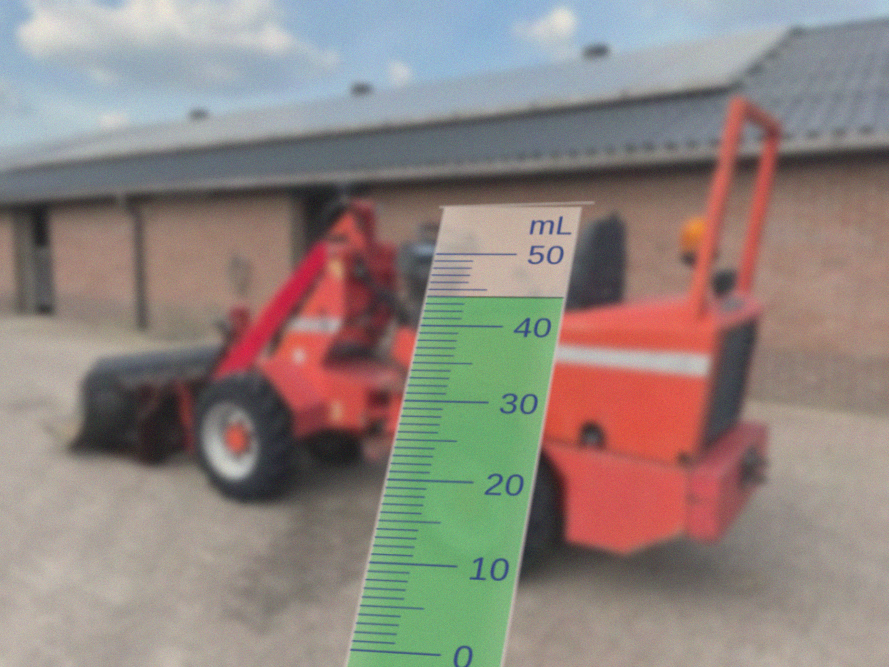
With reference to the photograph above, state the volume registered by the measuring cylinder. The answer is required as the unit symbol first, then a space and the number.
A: mL 44
